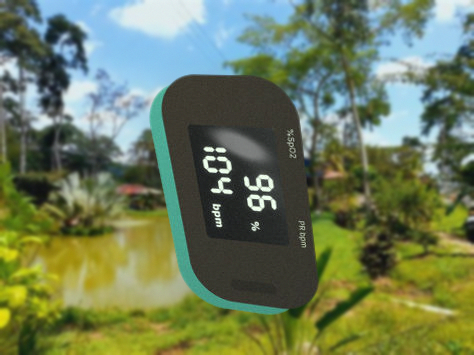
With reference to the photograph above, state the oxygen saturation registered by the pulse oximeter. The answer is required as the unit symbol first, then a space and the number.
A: % 96
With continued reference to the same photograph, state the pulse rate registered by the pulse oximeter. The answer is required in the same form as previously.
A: bpm 104
